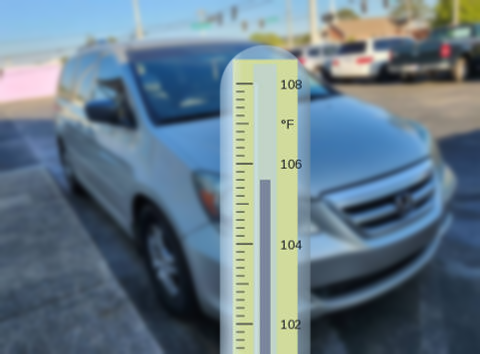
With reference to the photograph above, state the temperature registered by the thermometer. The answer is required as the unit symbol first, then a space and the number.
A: °F 105.6
